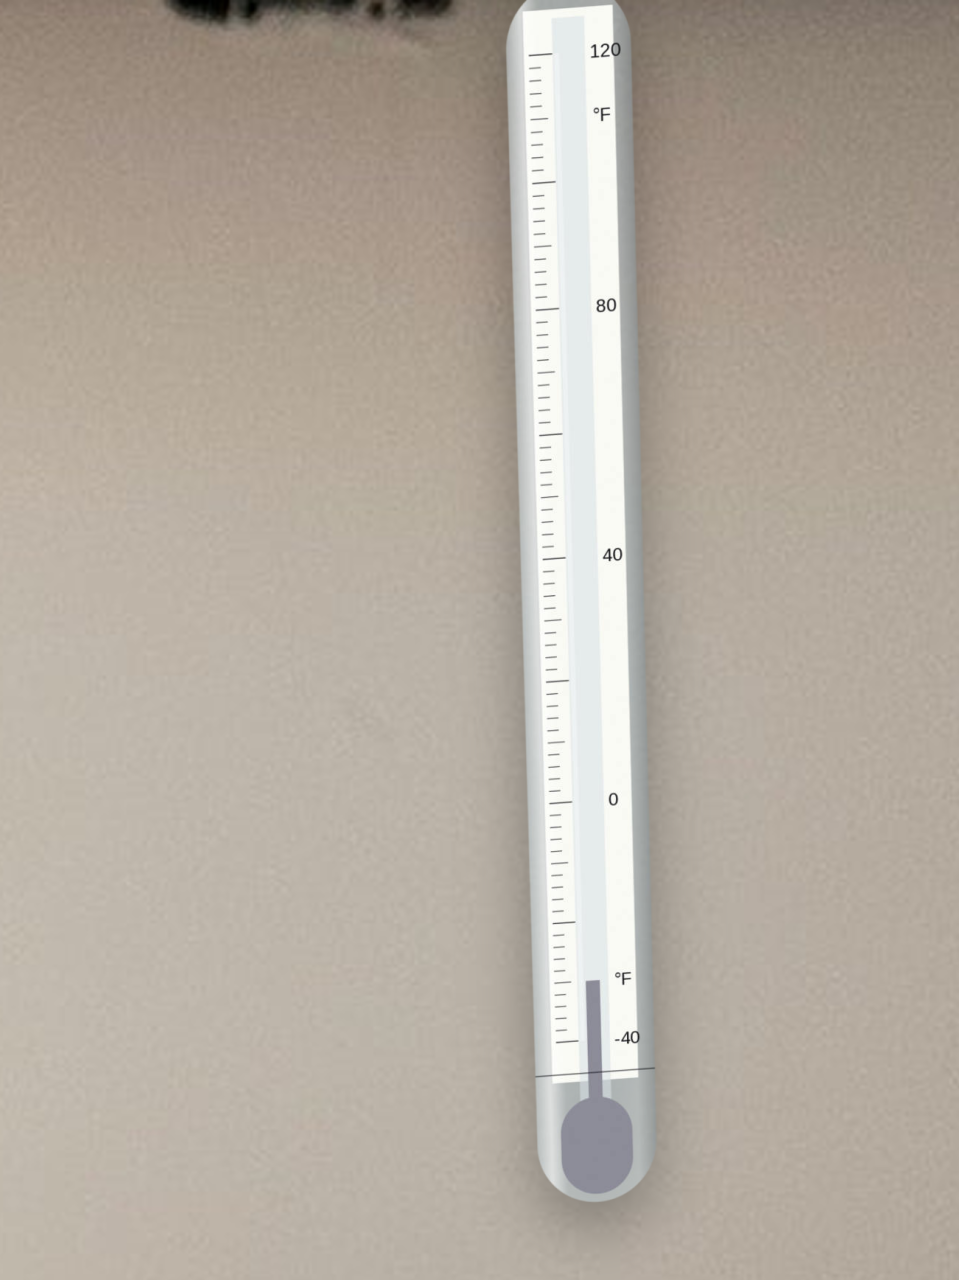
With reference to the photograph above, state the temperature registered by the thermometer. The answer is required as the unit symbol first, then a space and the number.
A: °F -30
